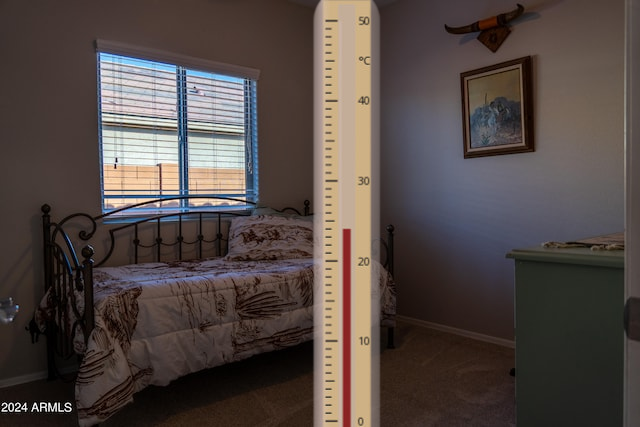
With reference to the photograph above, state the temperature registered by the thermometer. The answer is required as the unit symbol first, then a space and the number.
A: °C 24
